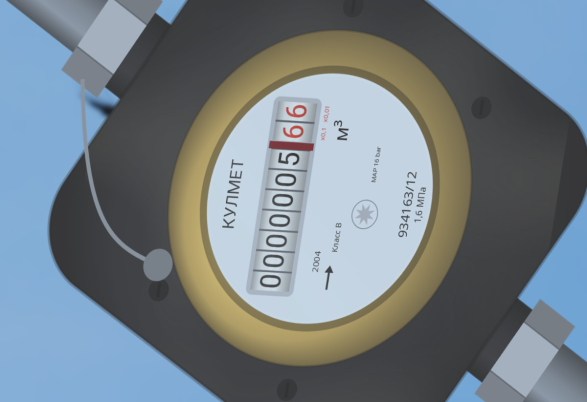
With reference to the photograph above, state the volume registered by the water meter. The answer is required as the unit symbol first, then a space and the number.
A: m³ 5.66
